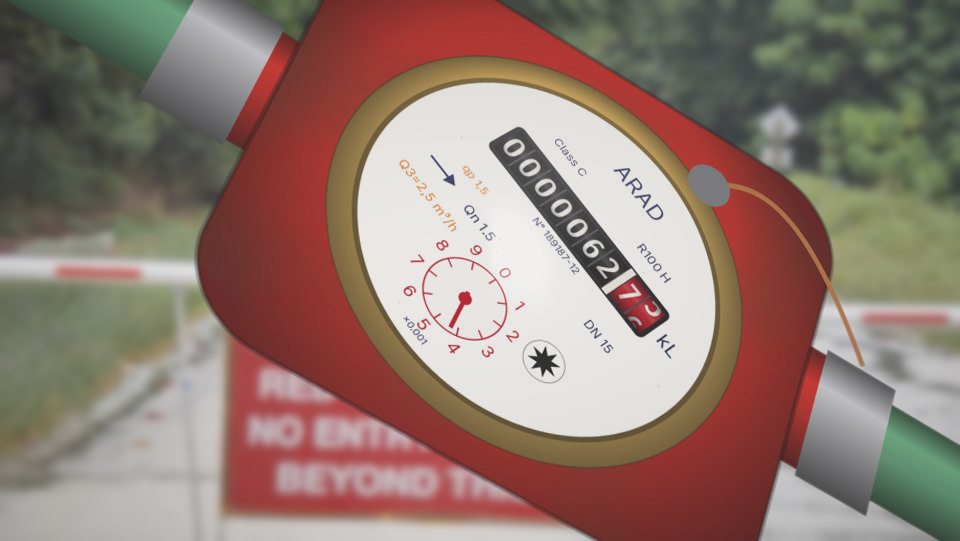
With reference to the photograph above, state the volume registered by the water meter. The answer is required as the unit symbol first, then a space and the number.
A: kL 62.754
